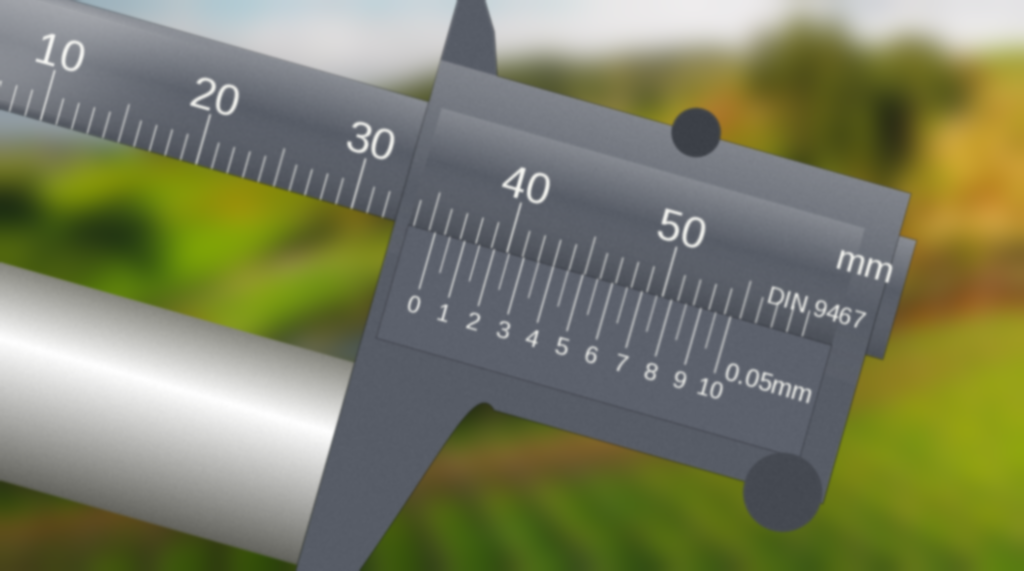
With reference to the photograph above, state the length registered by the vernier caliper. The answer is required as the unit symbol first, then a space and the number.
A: mm 35.4
